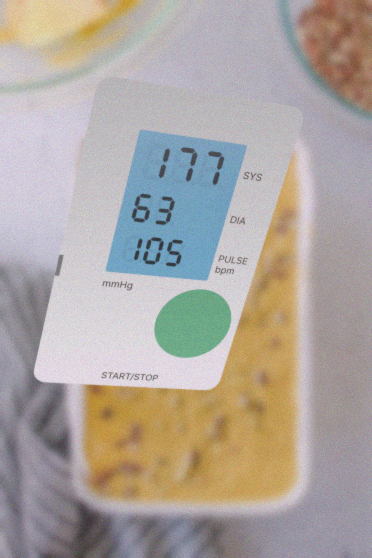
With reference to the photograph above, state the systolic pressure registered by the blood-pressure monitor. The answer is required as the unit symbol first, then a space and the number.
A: mmHg 177
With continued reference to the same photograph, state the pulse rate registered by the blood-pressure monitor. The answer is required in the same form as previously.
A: bpm 105
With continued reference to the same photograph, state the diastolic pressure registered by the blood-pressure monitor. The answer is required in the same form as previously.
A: mmHg 63
